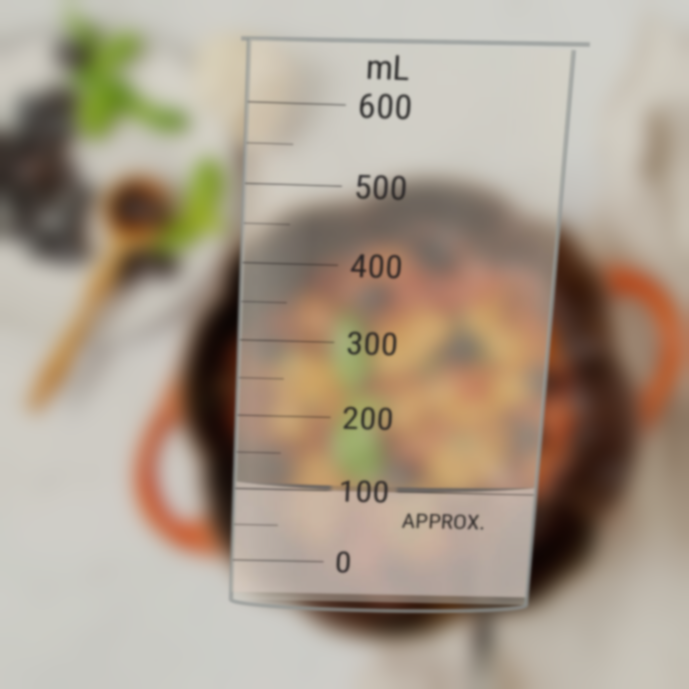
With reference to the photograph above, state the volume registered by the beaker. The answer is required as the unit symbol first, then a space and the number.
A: mL 100
